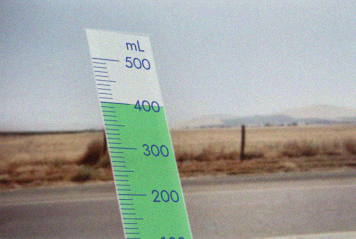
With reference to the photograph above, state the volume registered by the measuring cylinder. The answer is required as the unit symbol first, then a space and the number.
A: mL 400
